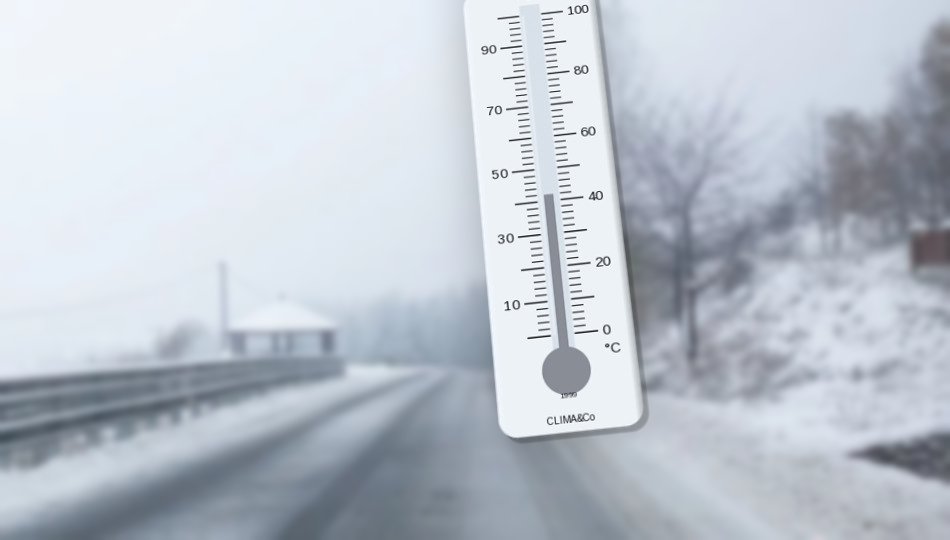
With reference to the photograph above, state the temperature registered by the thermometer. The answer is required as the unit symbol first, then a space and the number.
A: °C 42
